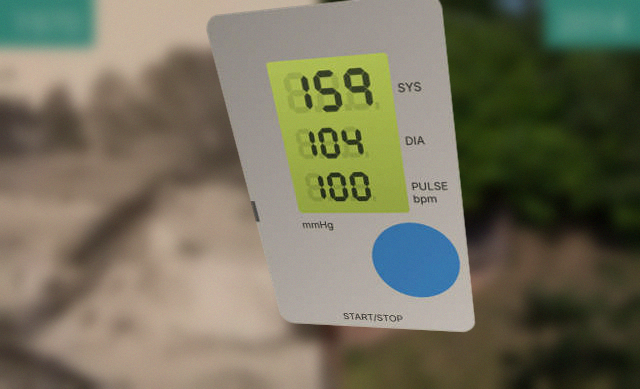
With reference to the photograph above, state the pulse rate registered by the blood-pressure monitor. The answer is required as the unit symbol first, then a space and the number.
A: bpm 100
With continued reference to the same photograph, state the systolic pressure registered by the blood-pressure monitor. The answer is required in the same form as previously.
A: mmHg 159
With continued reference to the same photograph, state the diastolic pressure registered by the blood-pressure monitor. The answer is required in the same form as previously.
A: mmHg 104
